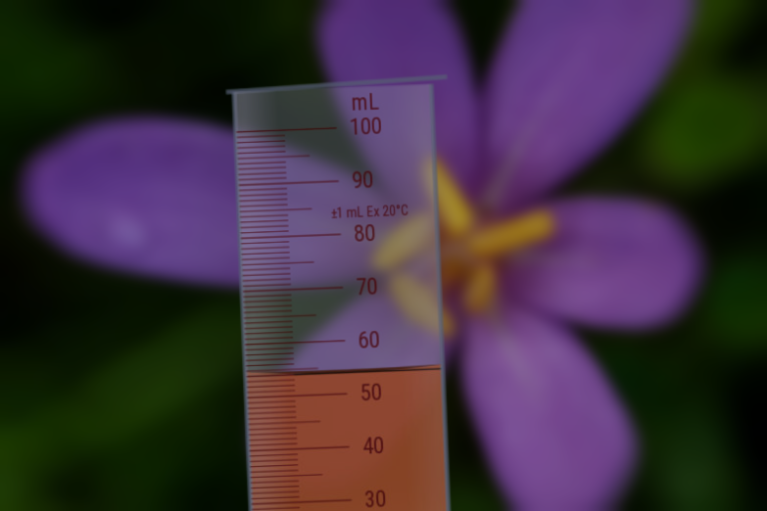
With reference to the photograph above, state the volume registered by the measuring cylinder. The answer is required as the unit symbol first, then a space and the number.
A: mL 54
